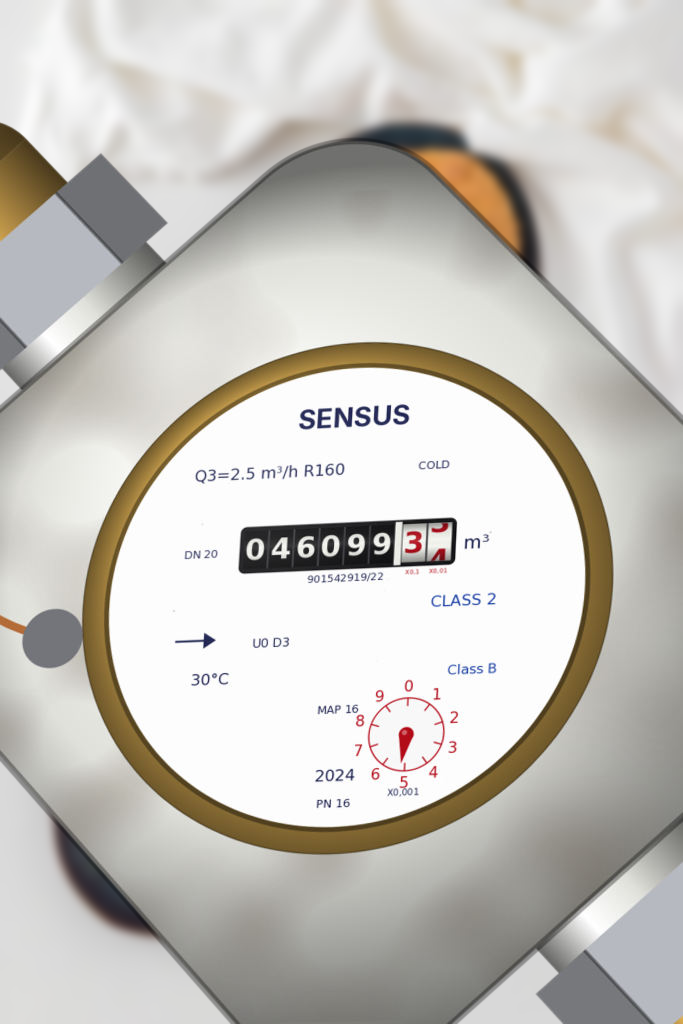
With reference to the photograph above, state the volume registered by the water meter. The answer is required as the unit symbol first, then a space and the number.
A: m³ 46099.335
